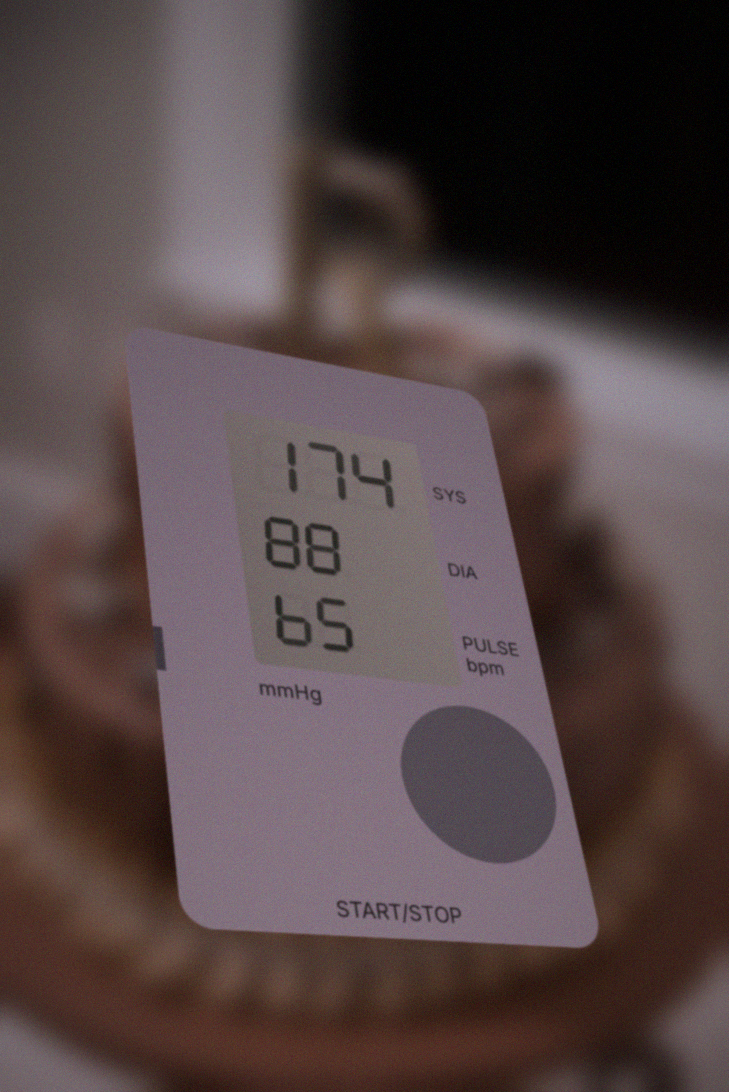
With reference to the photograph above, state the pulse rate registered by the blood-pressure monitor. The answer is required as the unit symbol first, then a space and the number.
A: bpm 65
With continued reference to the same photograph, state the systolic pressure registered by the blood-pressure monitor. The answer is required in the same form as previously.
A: mmHg 174
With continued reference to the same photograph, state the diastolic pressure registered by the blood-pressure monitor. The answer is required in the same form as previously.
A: mmHg 88
